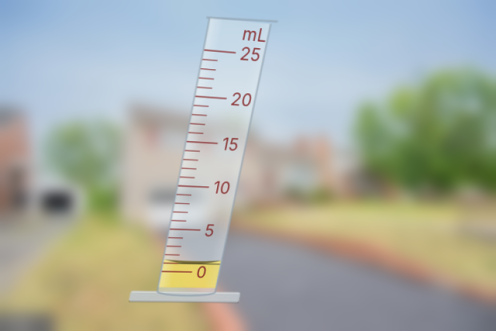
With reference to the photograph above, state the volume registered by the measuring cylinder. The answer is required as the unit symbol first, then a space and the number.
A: mL 1
